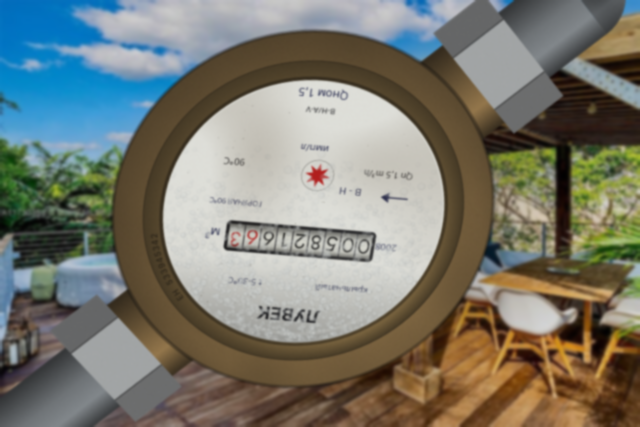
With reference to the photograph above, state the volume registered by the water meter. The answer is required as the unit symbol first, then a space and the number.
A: m³ 58216.63
